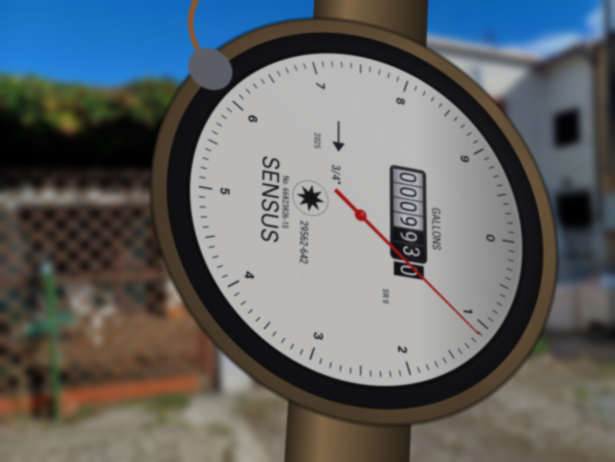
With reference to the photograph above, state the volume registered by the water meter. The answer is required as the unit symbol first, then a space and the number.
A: gal 9931.1
